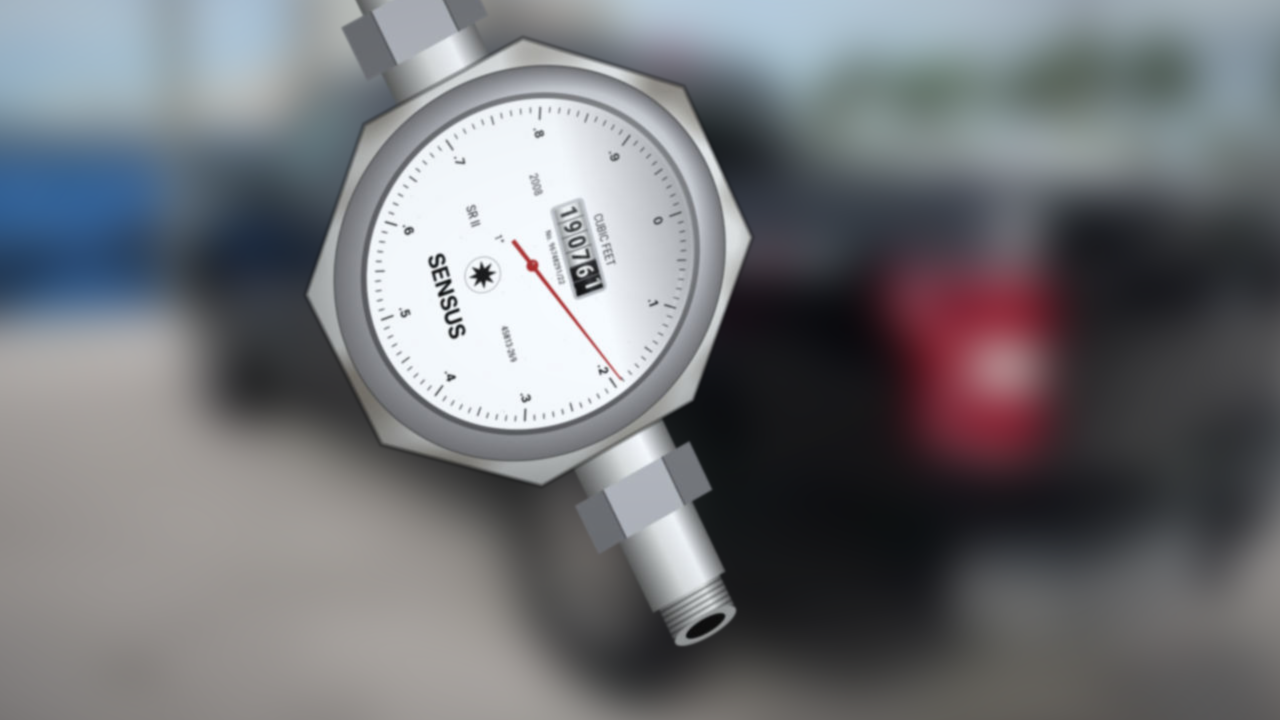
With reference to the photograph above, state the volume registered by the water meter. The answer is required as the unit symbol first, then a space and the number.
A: ft³ 190761.19
